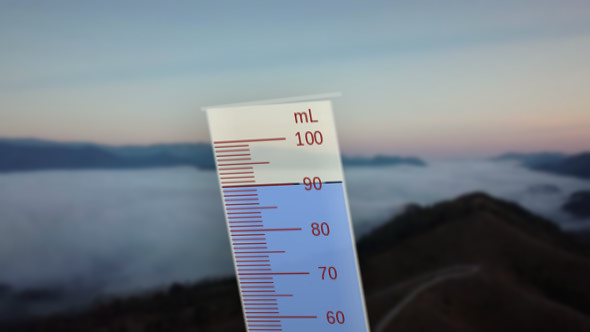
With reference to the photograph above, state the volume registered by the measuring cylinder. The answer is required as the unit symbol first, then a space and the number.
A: mL 90
